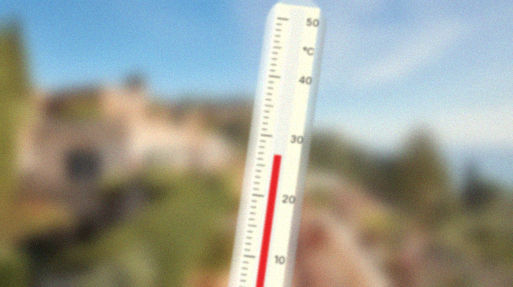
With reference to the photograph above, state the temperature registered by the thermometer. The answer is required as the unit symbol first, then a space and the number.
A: °C 27
